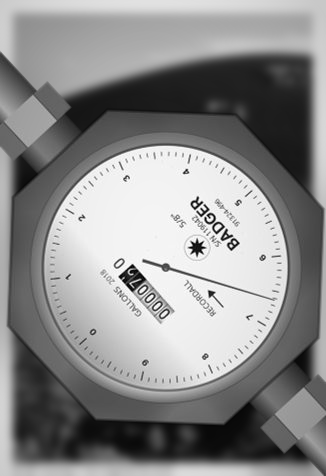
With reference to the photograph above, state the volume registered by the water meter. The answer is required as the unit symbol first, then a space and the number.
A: gal 716.6
